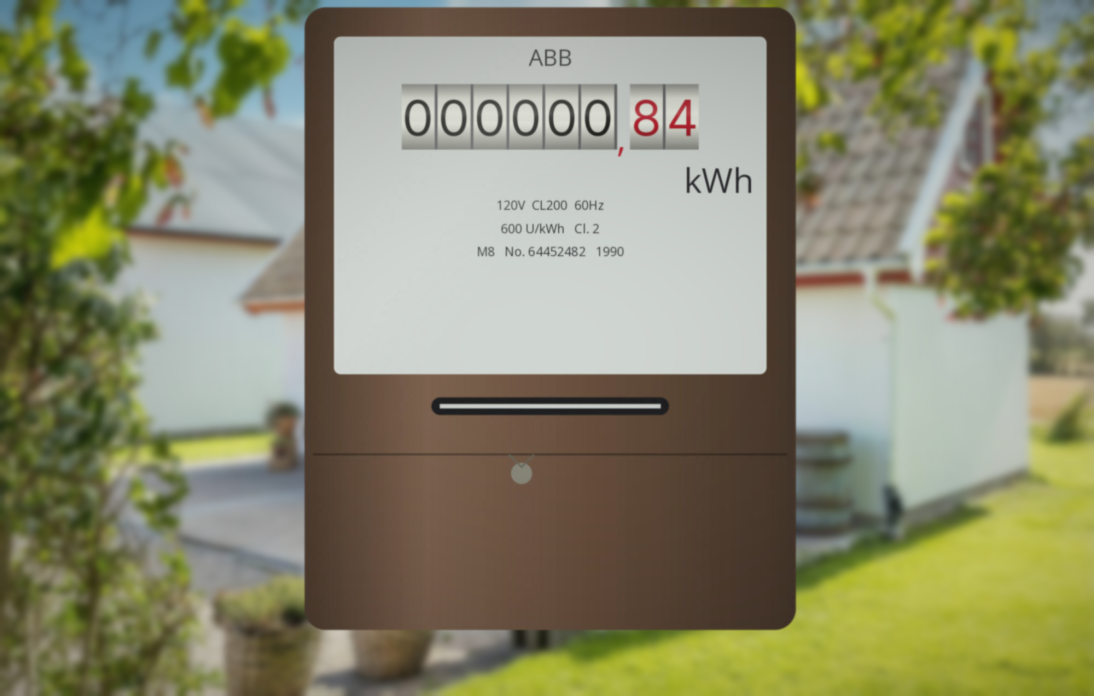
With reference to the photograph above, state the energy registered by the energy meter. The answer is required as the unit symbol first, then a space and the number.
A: kWh 0.84
